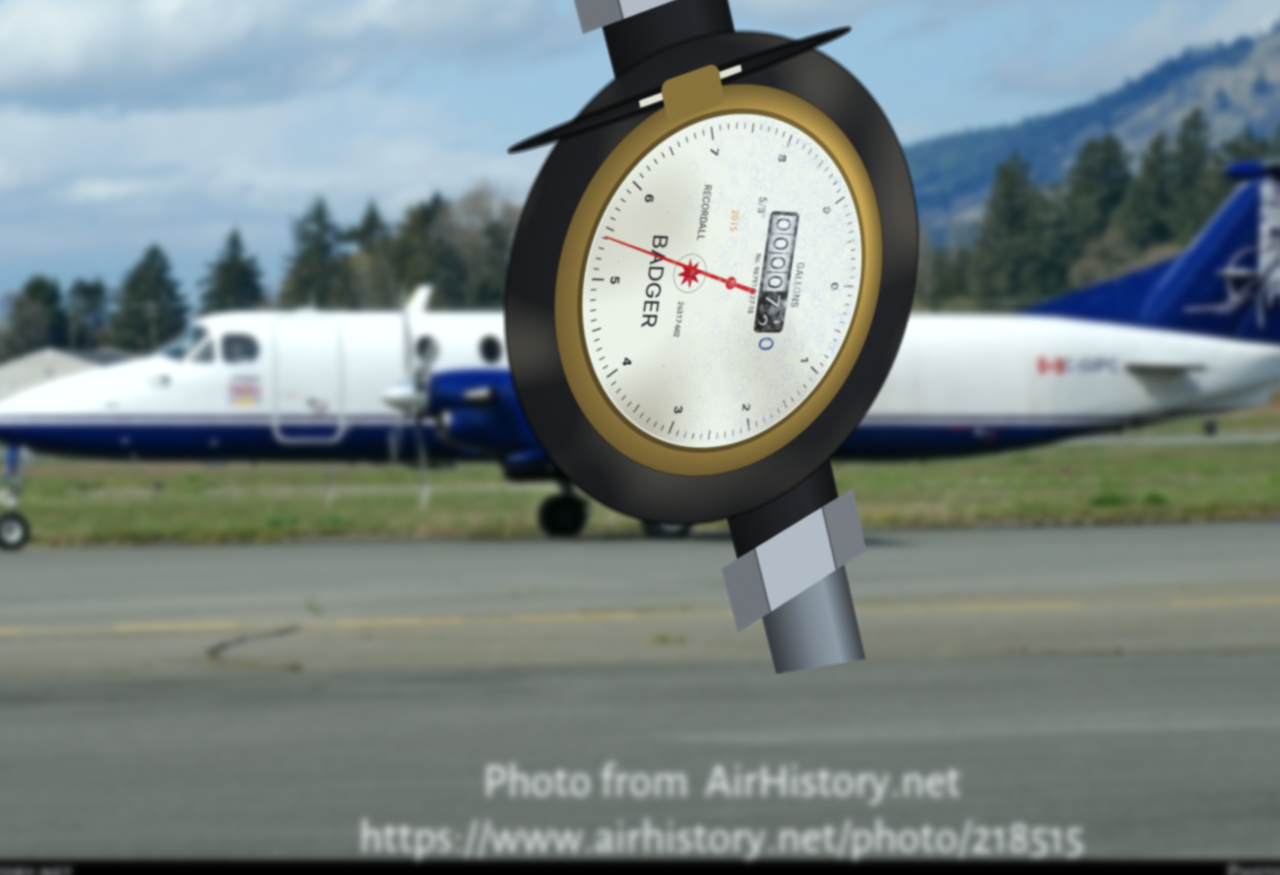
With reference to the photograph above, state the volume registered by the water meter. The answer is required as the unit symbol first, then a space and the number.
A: gal 715.4
